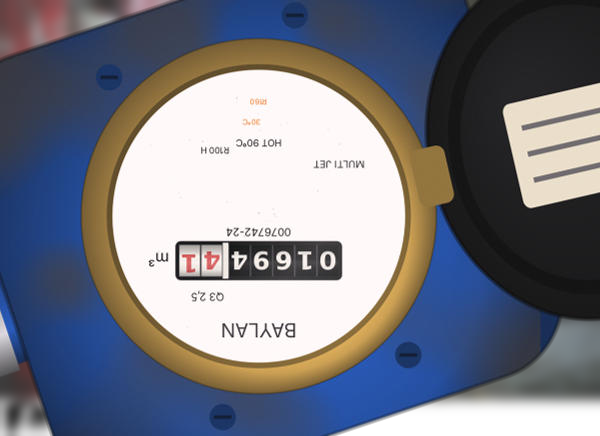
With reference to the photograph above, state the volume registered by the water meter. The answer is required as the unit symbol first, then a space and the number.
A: m³ 1694.41
